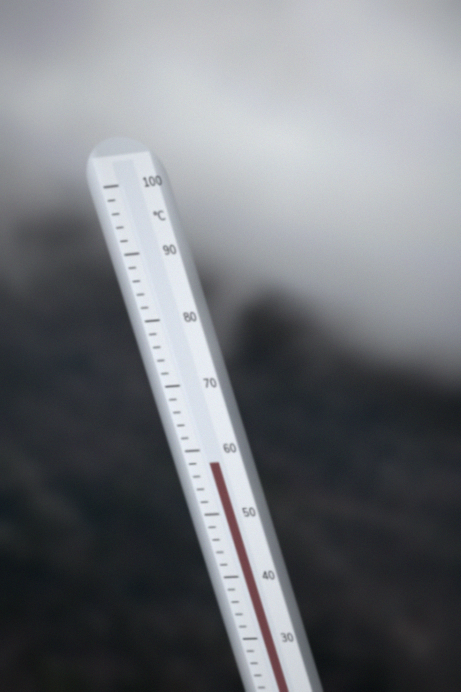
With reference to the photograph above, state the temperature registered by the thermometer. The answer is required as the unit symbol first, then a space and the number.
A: °C 58
